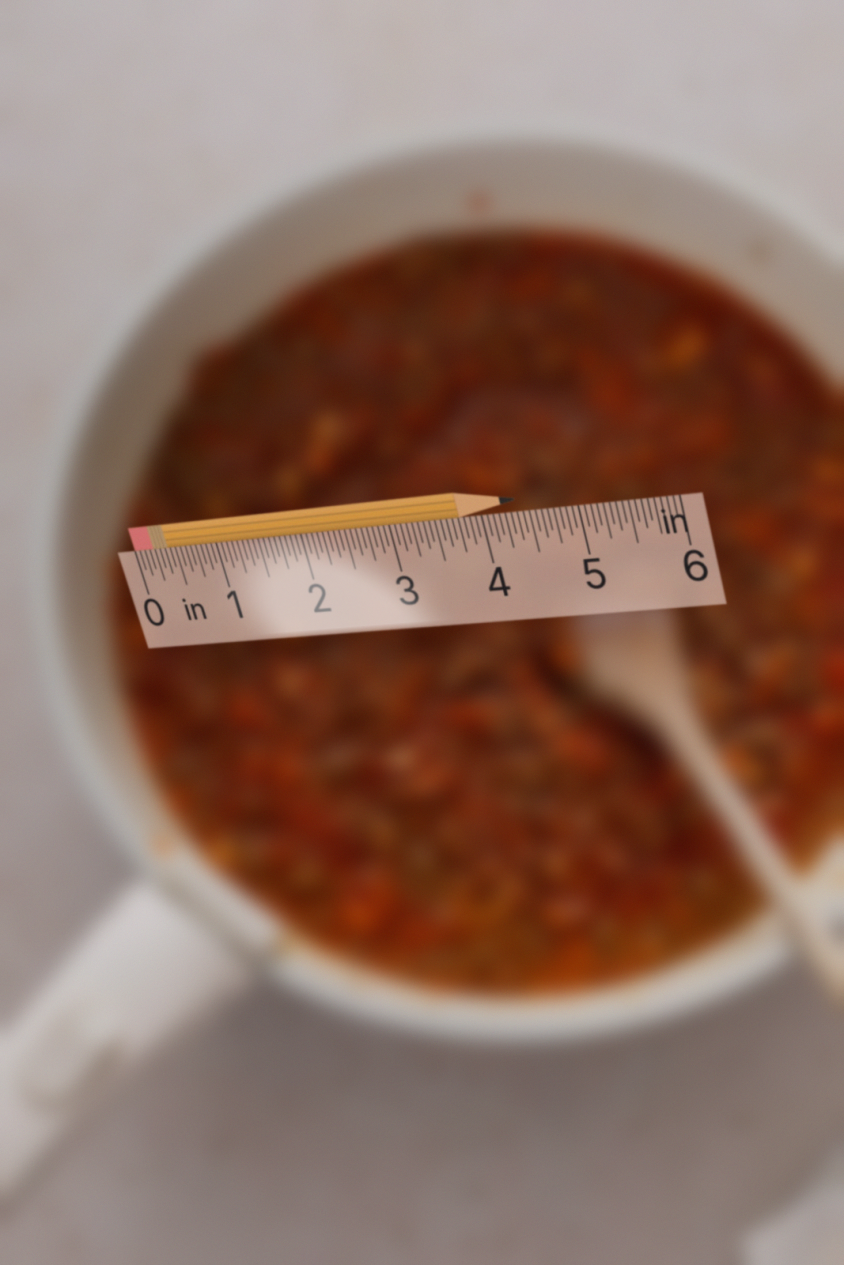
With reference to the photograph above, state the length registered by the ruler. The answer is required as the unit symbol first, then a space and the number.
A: in 4.375
